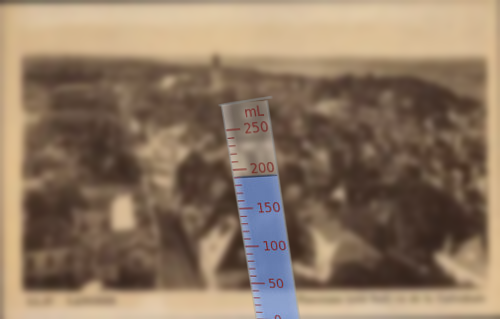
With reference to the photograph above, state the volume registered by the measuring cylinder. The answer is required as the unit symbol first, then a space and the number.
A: mL 190
